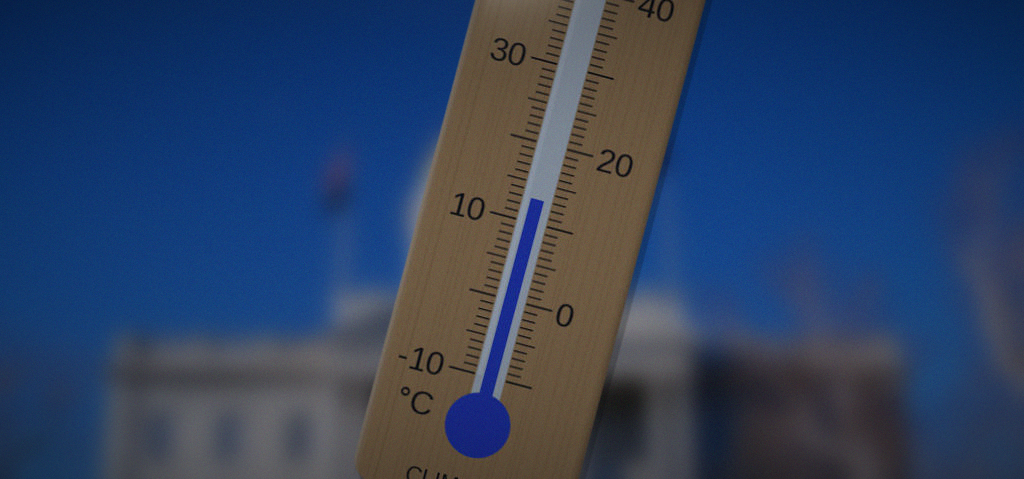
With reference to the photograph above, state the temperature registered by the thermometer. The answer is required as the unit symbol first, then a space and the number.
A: °C 13
